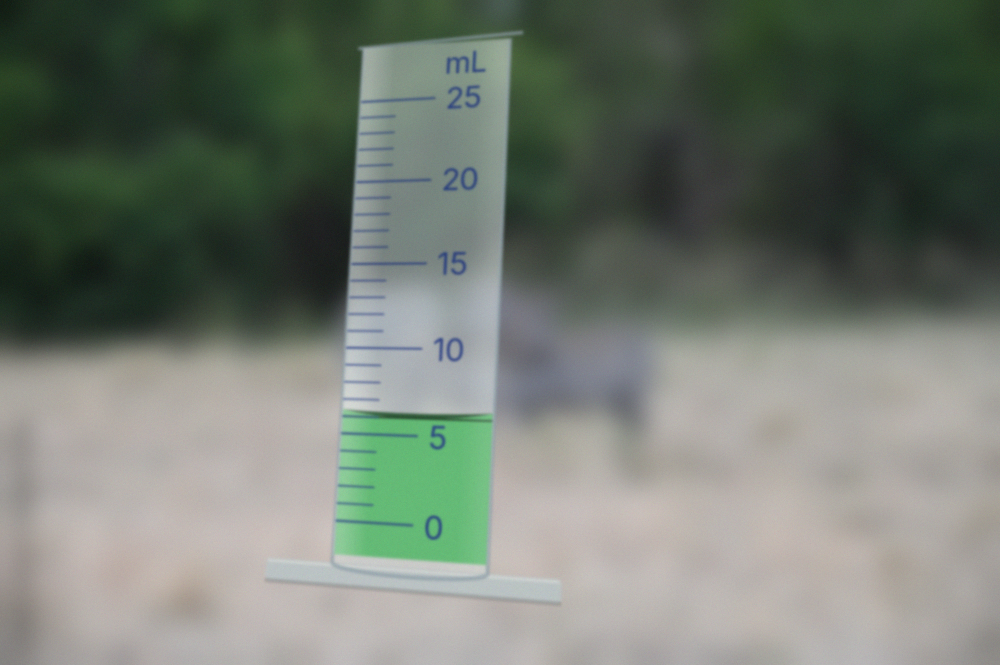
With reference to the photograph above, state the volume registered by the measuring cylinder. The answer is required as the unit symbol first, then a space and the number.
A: mL 6
